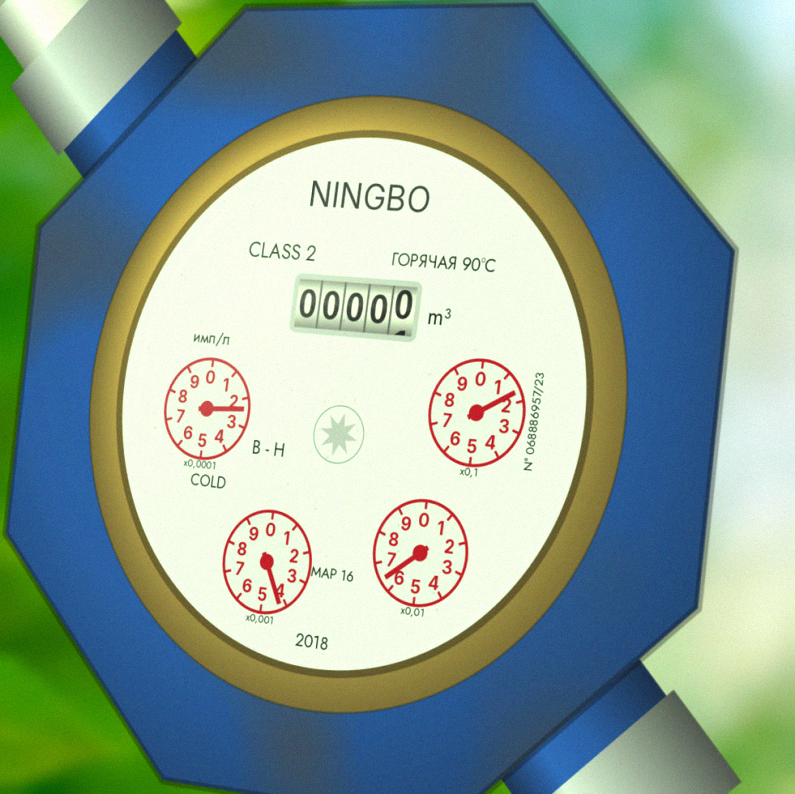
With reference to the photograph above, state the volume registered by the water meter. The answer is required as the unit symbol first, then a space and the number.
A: m³ 0.1642
